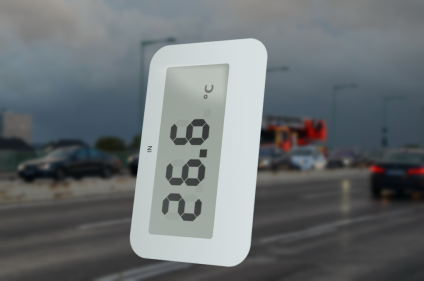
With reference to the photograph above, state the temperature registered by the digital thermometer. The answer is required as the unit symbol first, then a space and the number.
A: °C 26.6
